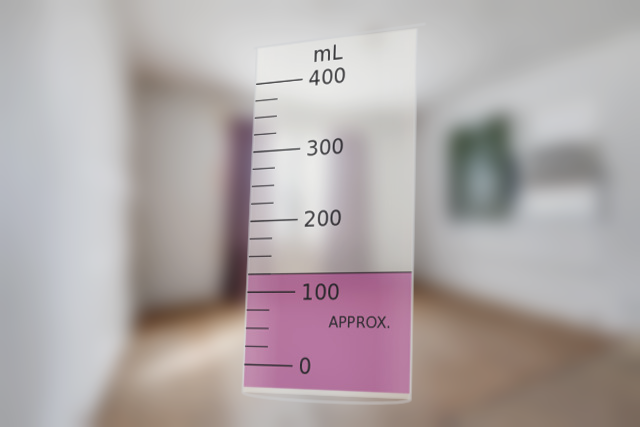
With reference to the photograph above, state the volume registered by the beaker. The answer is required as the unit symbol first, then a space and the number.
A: mL 125
